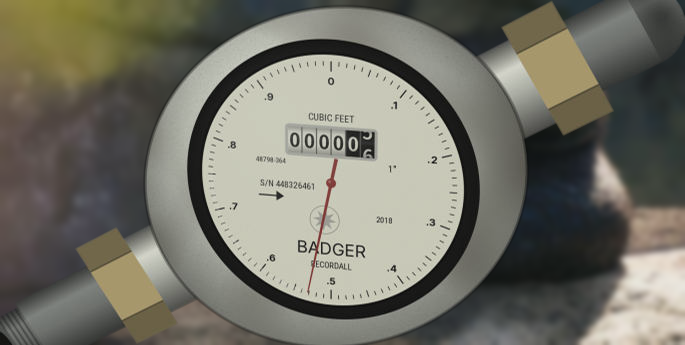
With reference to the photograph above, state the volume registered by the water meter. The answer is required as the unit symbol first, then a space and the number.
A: ft³ 5.53
